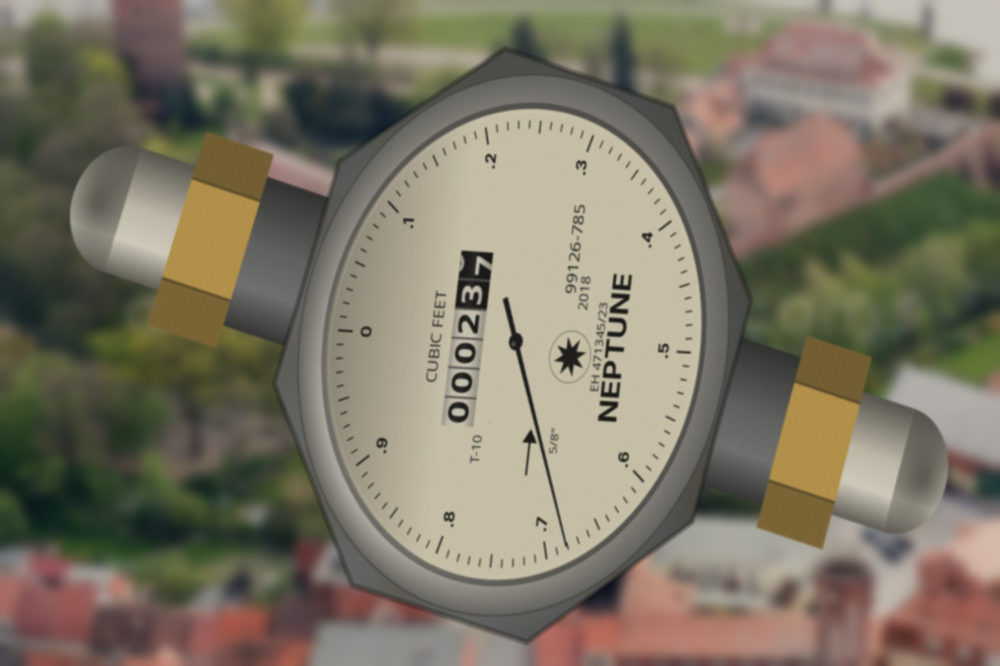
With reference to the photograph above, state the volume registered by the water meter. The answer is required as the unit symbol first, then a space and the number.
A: ft³ 236.68
